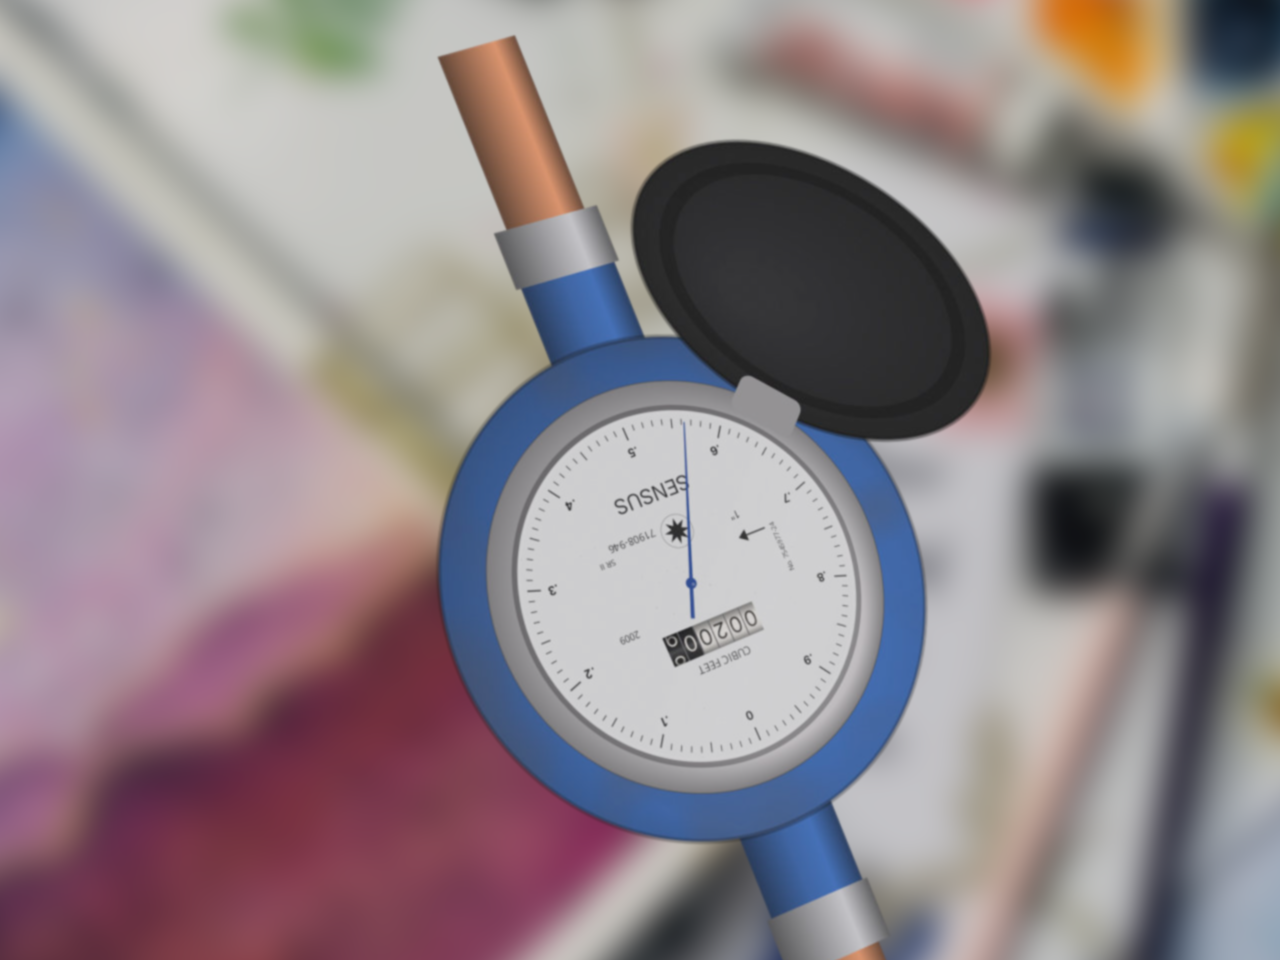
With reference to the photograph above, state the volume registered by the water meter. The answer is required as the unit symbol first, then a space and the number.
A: ft³ 2008.56
